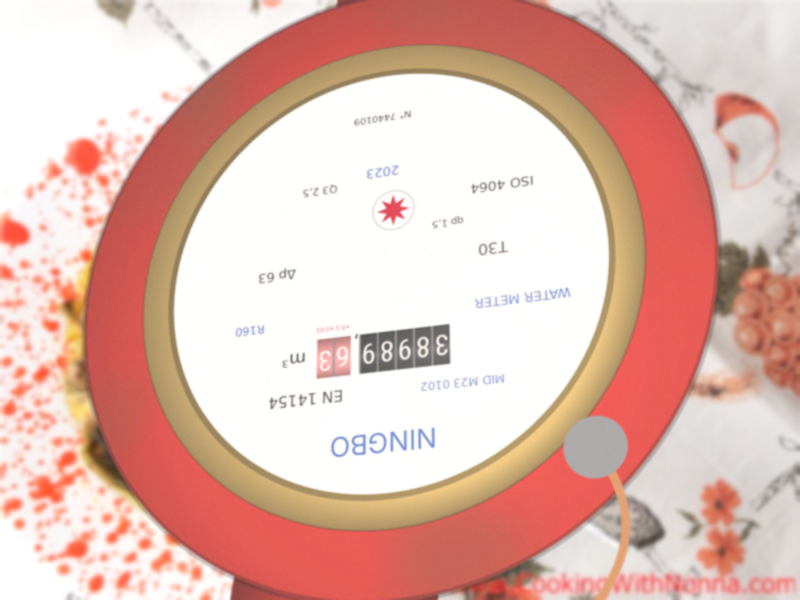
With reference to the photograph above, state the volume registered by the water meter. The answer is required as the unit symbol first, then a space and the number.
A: m³ 38989.63
